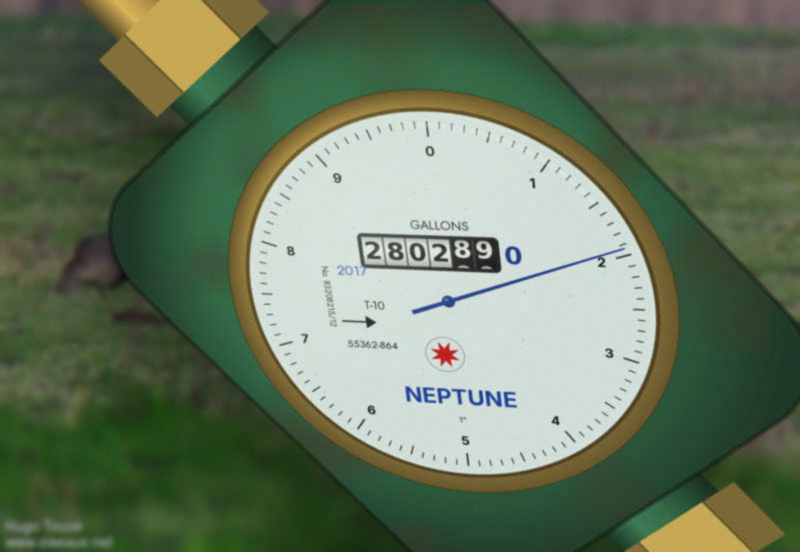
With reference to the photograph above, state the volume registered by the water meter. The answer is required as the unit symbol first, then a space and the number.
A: gal 2802891.9
